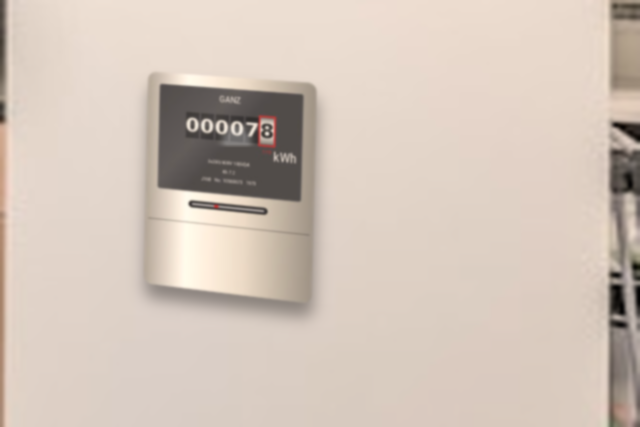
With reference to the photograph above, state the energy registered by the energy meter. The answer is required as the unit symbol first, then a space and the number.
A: kWh 7.8
